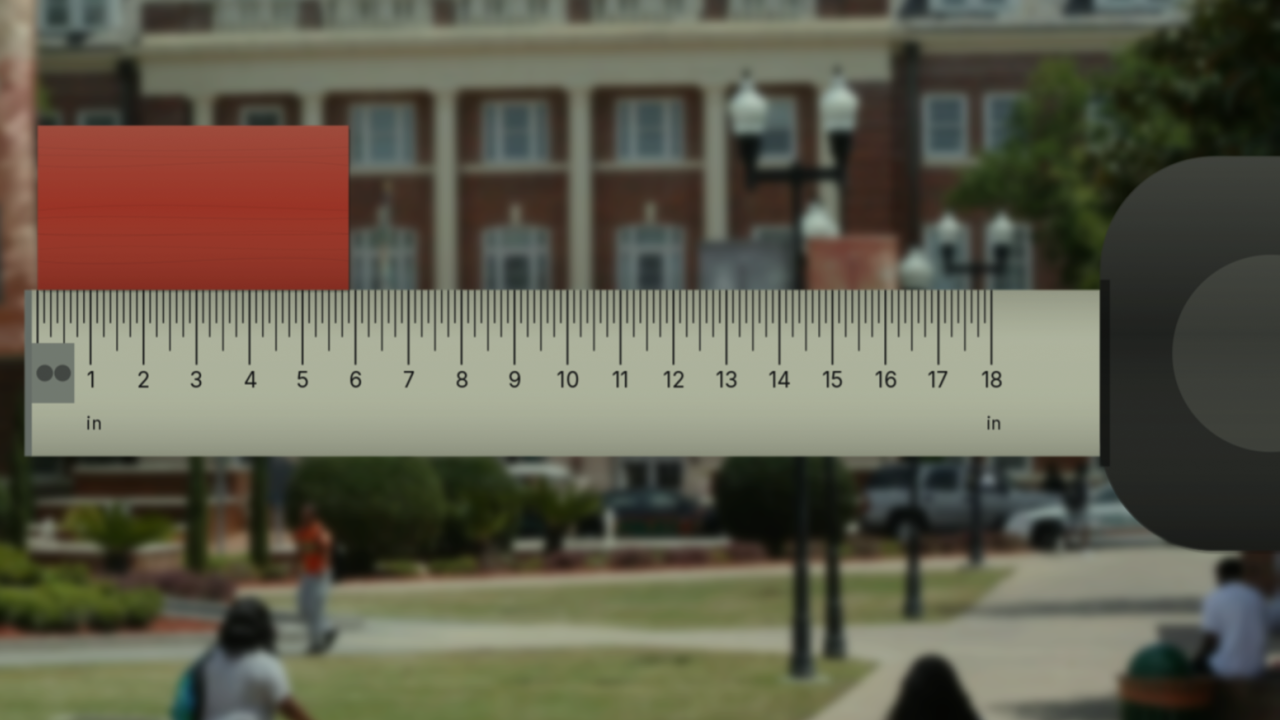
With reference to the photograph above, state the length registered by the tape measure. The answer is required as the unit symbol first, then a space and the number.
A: in 5.875
